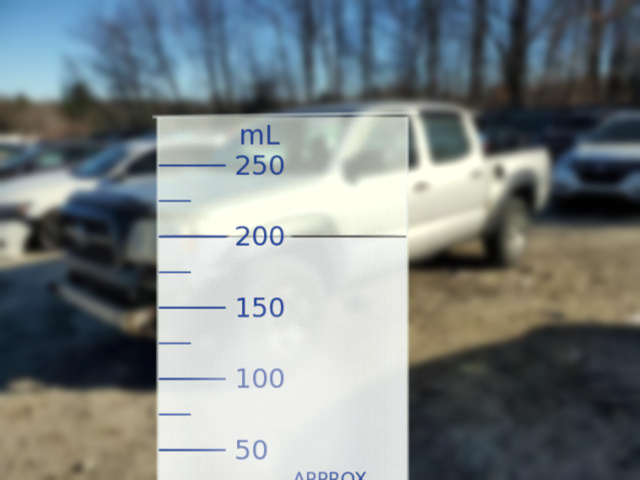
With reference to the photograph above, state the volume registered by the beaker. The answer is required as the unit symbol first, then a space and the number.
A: mL 200
